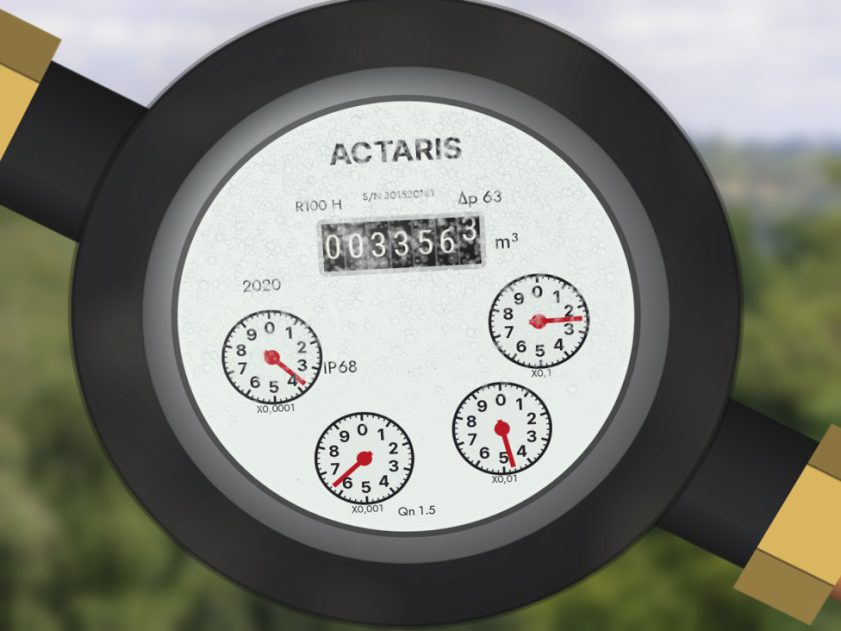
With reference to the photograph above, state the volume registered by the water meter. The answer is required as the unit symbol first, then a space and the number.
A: m³ 33563.2463
